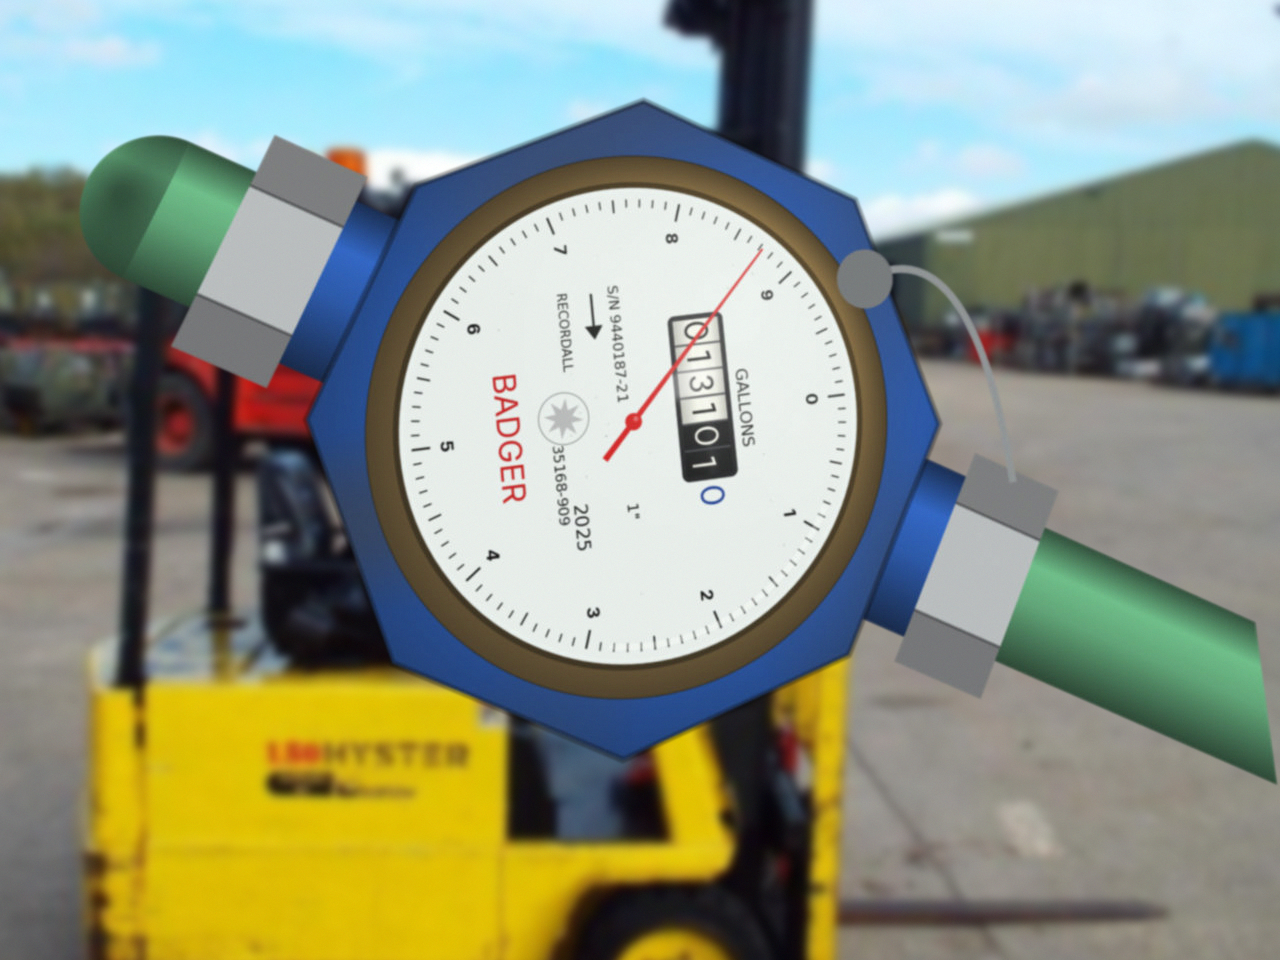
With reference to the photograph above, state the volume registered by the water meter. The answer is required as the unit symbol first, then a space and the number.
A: gal 131008.7
